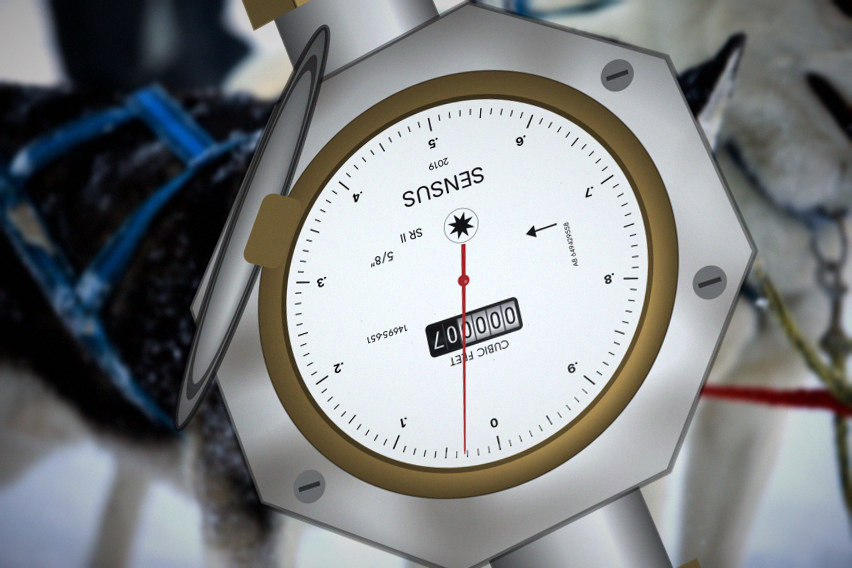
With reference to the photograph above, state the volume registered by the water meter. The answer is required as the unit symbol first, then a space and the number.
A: ft³ 7.03
